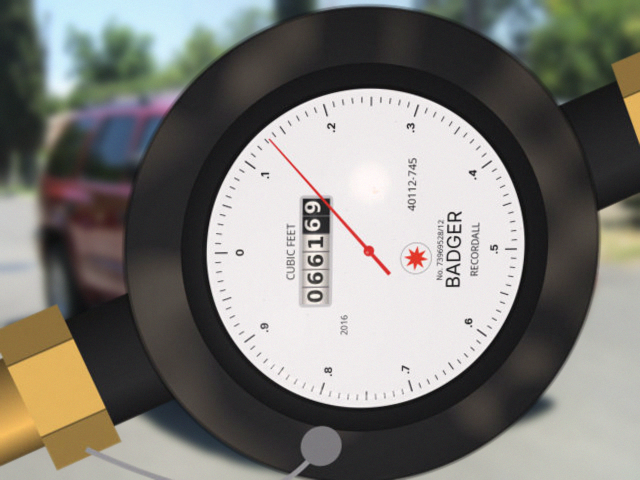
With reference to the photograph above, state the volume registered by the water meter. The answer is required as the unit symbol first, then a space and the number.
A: ft³ 66169.13
